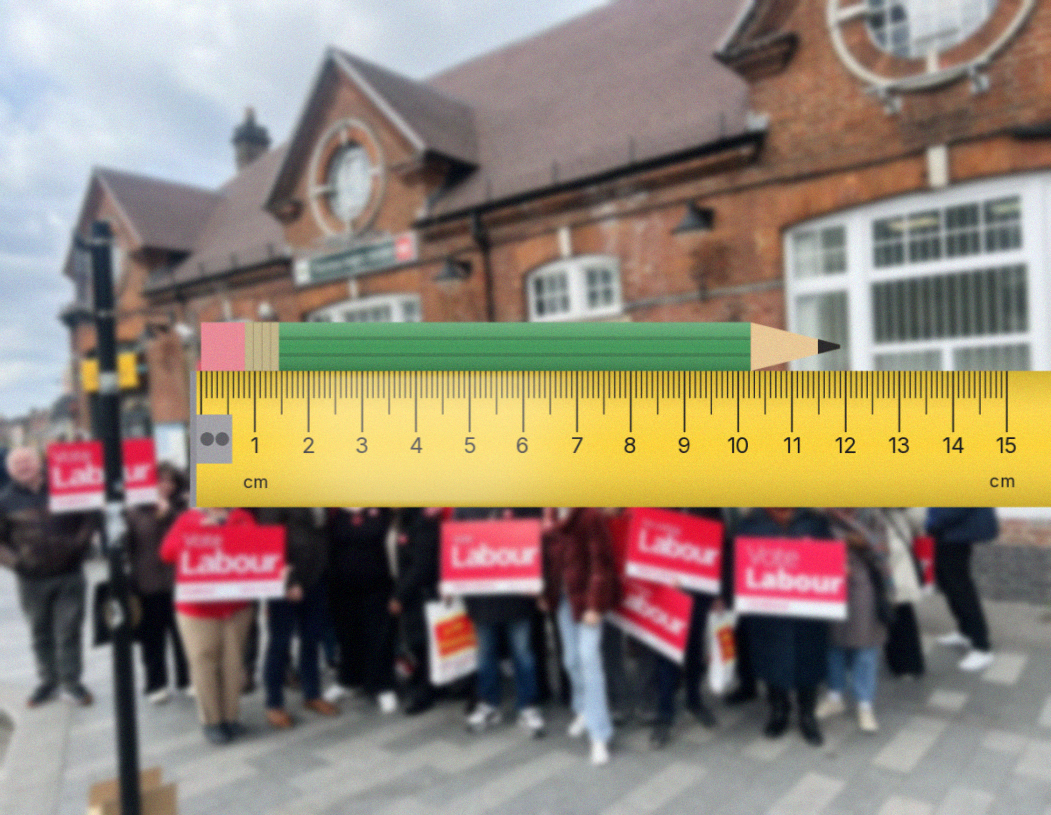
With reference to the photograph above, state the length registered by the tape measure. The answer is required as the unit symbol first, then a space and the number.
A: cm 11.9
